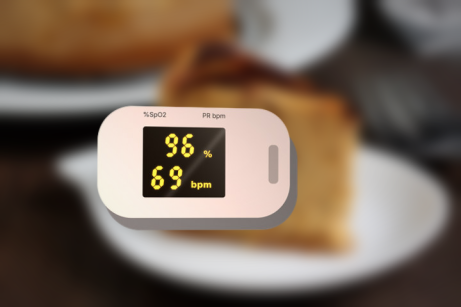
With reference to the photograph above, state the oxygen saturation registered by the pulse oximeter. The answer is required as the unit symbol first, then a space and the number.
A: % 96
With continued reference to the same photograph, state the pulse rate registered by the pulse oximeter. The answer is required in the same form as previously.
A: bpm 69
